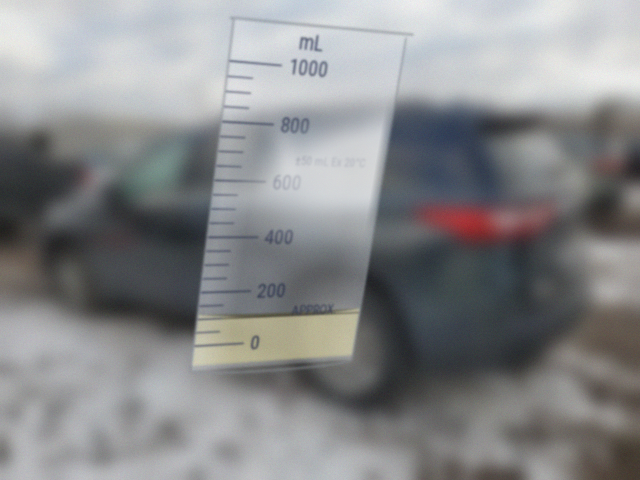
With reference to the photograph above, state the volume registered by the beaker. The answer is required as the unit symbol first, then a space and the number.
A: mL 100
